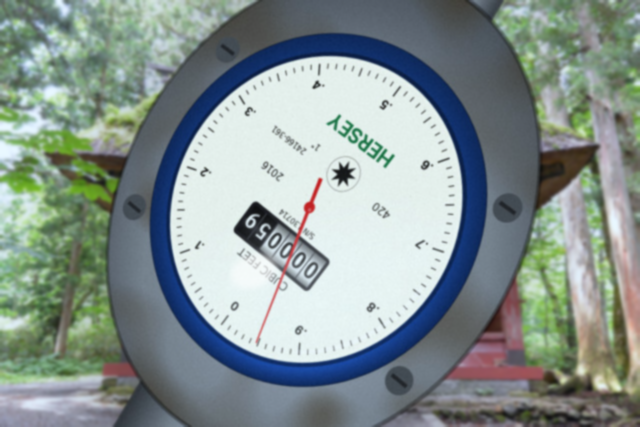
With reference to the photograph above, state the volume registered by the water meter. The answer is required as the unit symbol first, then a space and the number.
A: ft³ 58.95
